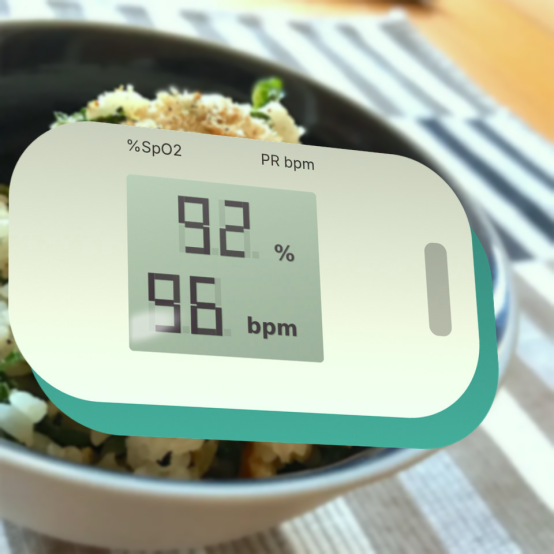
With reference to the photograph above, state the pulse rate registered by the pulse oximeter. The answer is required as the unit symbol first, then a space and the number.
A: bpm 96
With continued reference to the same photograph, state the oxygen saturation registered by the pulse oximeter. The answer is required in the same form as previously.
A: % 92
